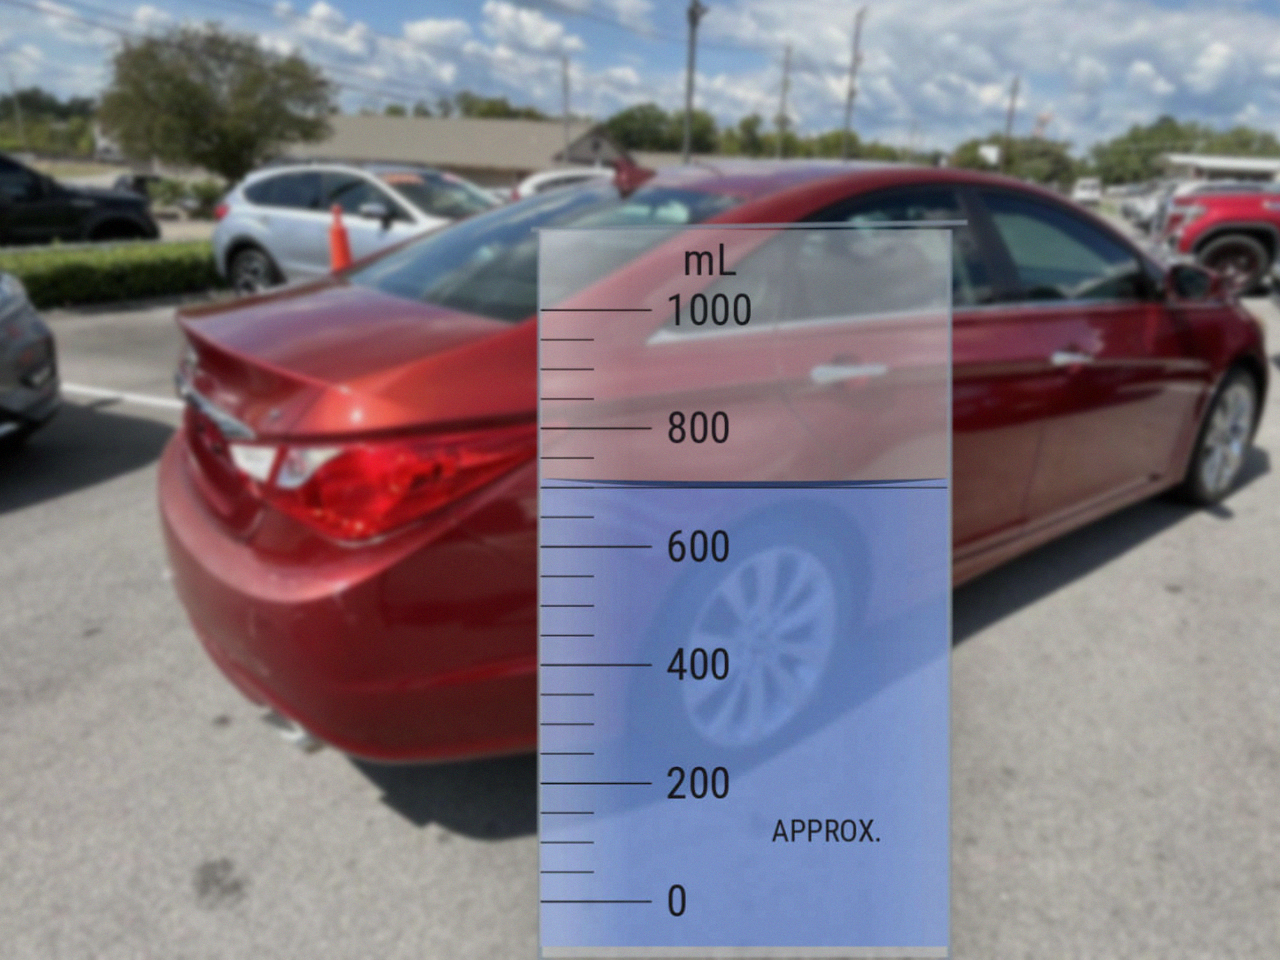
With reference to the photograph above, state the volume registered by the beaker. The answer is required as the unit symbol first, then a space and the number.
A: mL 700
